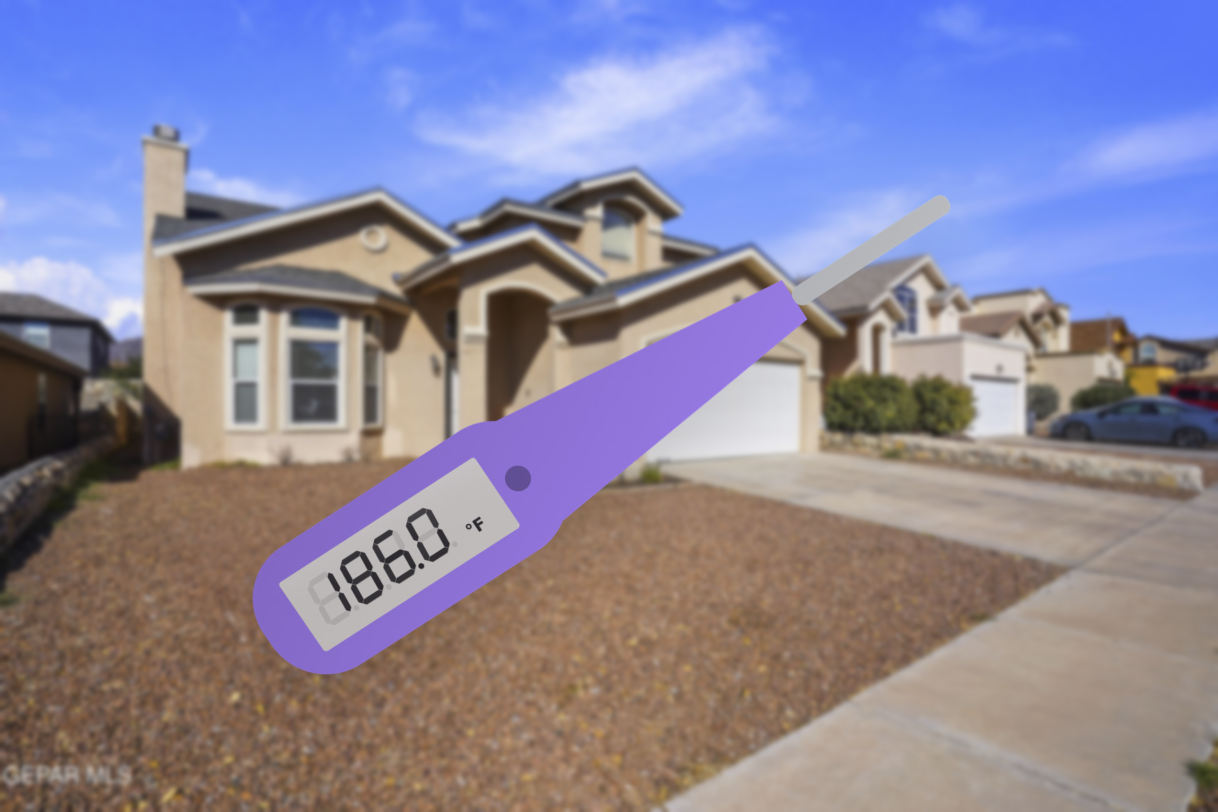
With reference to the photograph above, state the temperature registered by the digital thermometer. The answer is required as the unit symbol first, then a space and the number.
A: °F 186.0
